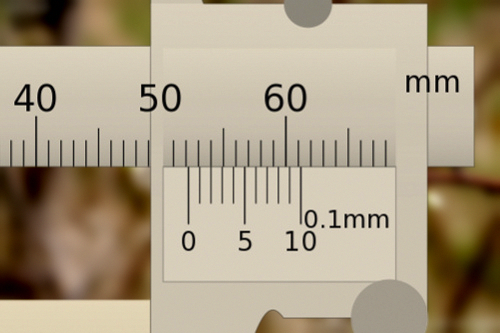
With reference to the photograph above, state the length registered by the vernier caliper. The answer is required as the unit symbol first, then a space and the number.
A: mm 52.2
